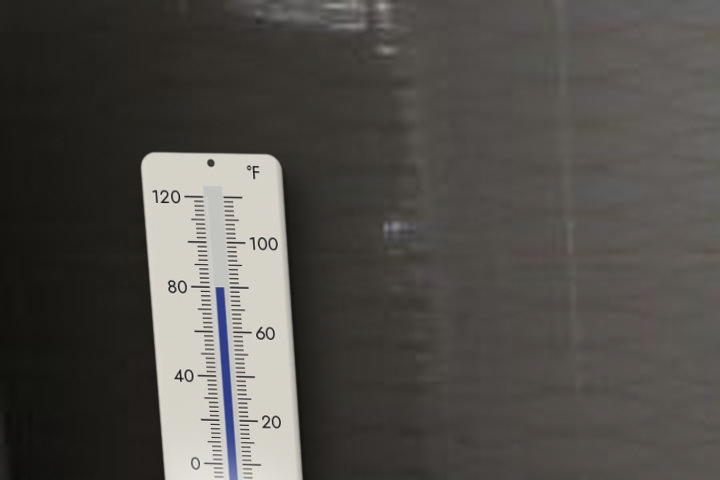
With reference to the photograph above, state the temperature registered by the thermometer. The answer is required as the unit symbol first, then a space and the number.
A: °F 80
